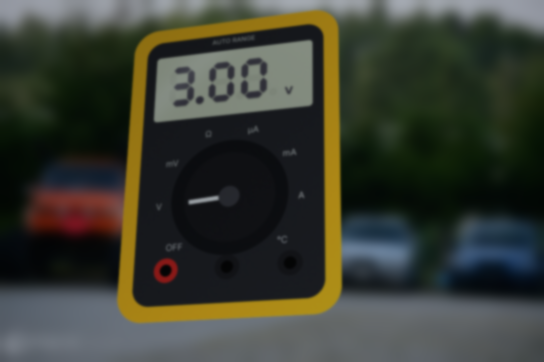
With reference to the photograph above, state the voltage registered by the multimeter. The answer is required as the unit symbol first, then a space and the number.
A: V 3.00
